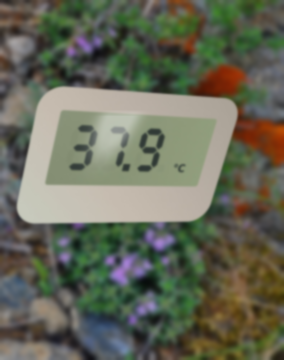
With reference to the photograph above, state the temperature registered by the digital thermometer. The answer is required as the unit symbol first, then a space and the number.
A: °C 37.9
